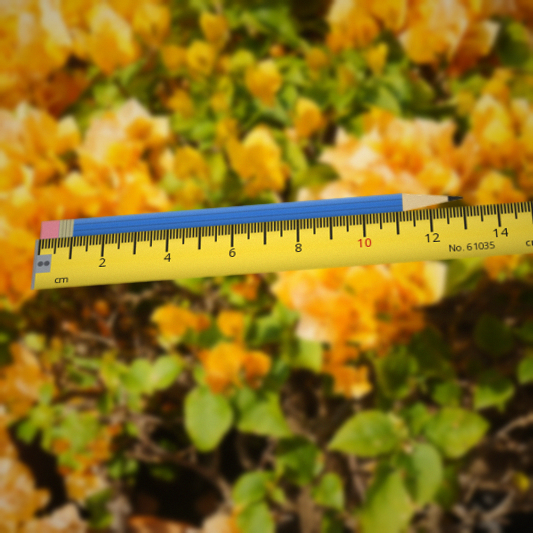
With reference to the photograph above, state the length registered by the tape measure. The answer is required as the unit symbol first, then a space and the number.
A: cm 13
